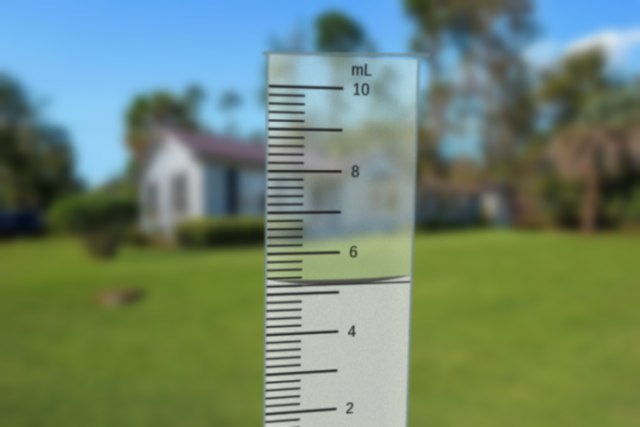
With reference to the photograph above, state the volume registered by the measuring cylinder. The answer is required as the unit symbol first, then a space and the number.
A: mL 5.2
